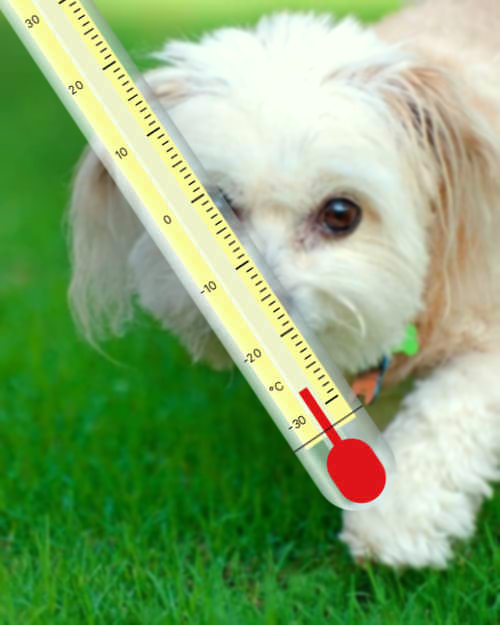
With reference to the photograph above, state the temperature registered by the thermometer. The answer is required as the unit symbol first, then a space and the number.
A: °C -27
